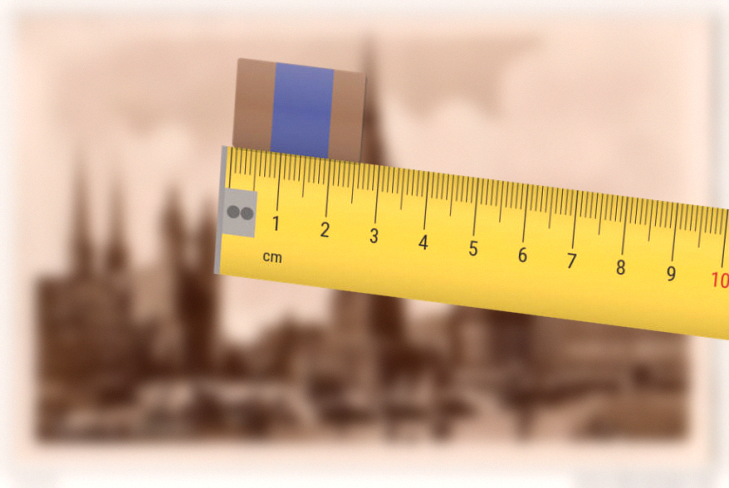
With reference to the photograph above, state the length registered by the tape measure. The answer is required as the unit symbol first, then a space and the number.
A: cm 2.6
